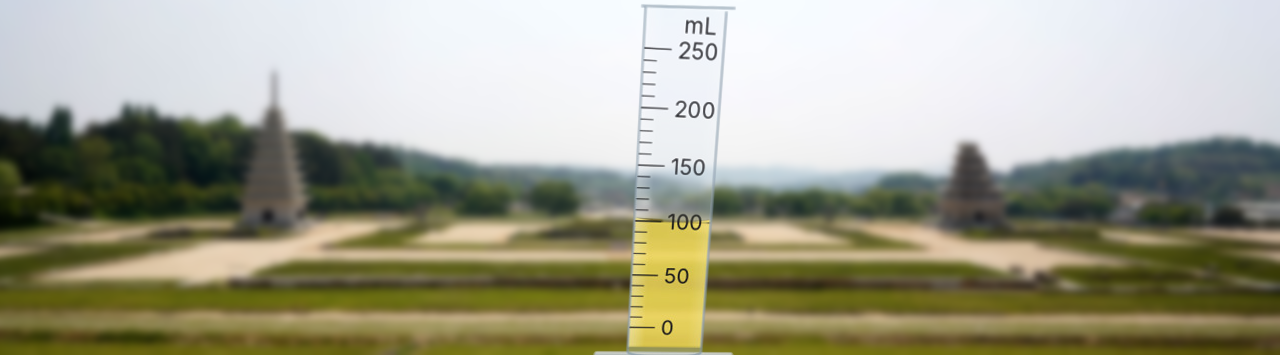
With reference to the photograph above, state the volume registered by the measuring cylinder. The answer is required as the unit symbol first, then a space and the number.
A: mL 100
